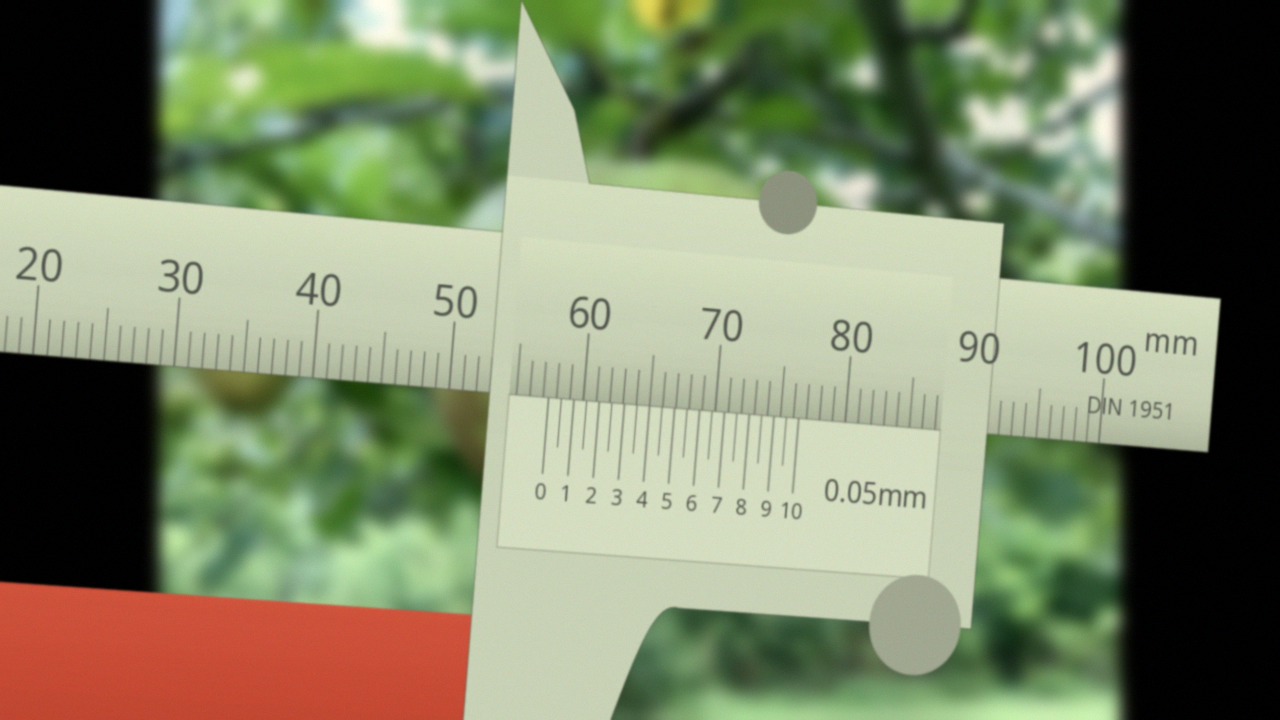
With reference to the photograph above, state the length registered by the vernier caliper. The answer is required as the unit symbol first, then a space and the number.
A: mm 57.4
